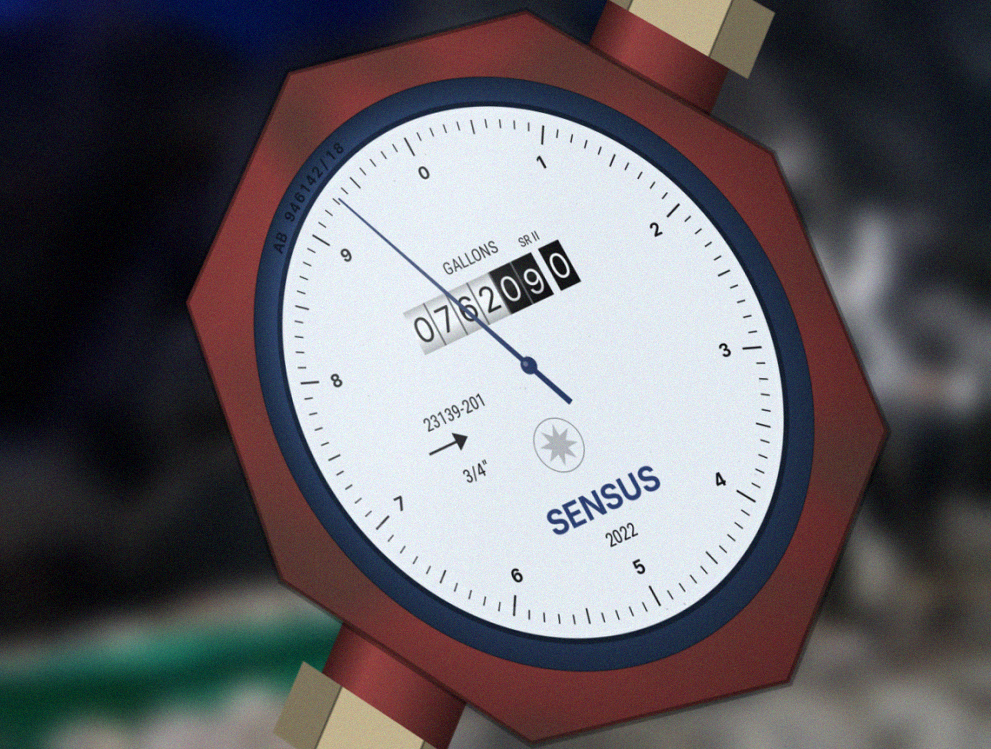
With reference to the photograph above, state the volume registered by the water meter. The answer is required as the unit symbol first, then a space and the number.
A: gal 762089.3
